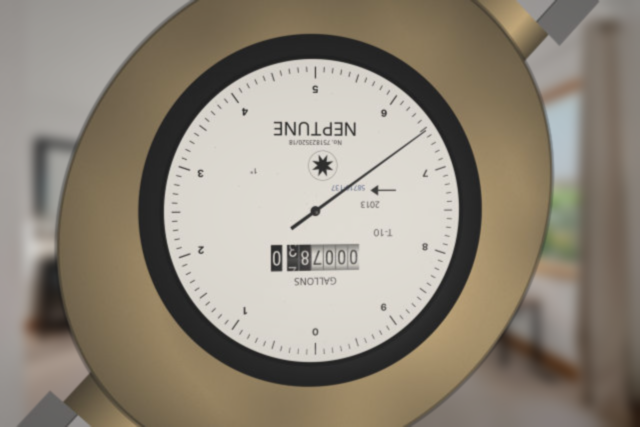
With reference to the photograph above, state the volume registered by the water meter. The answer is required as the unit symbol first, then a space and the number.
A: gal 7826.5
